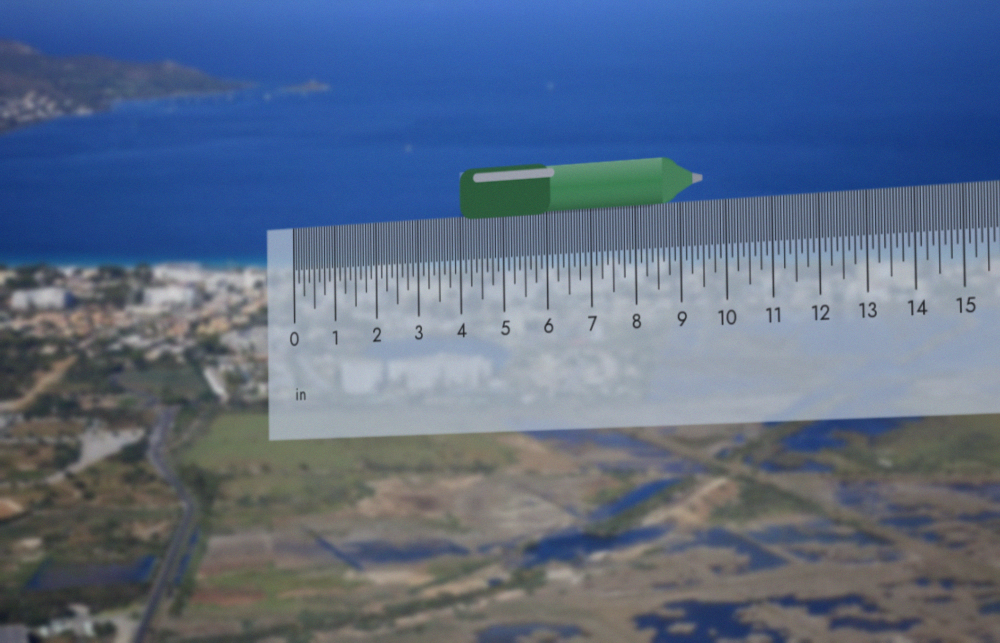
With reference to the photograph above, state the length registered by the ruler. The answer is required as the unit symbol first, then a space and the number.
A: in 5.5
